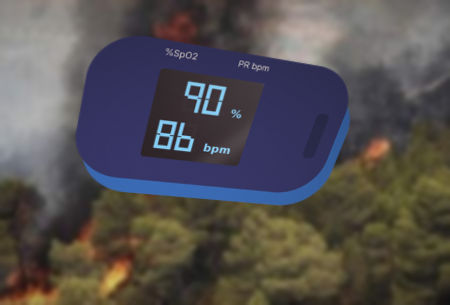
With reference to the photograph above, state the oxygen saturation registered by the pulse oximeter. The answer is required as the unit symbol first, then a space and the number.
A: % 90
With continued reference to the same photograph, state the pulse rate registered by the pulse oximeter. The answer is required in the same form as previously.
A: bpm 86
